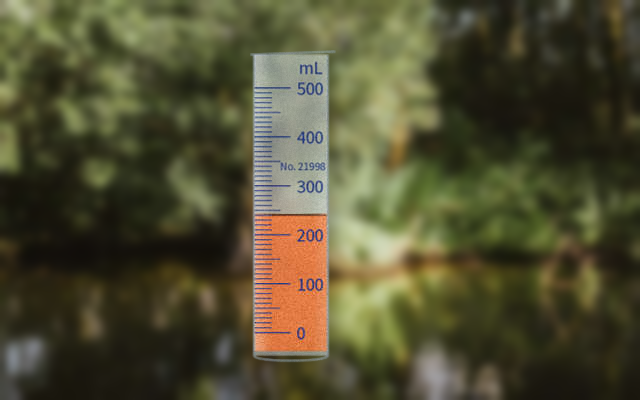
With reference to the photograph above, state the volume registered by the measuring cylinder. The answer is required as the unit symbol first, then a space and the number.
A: mL 240
